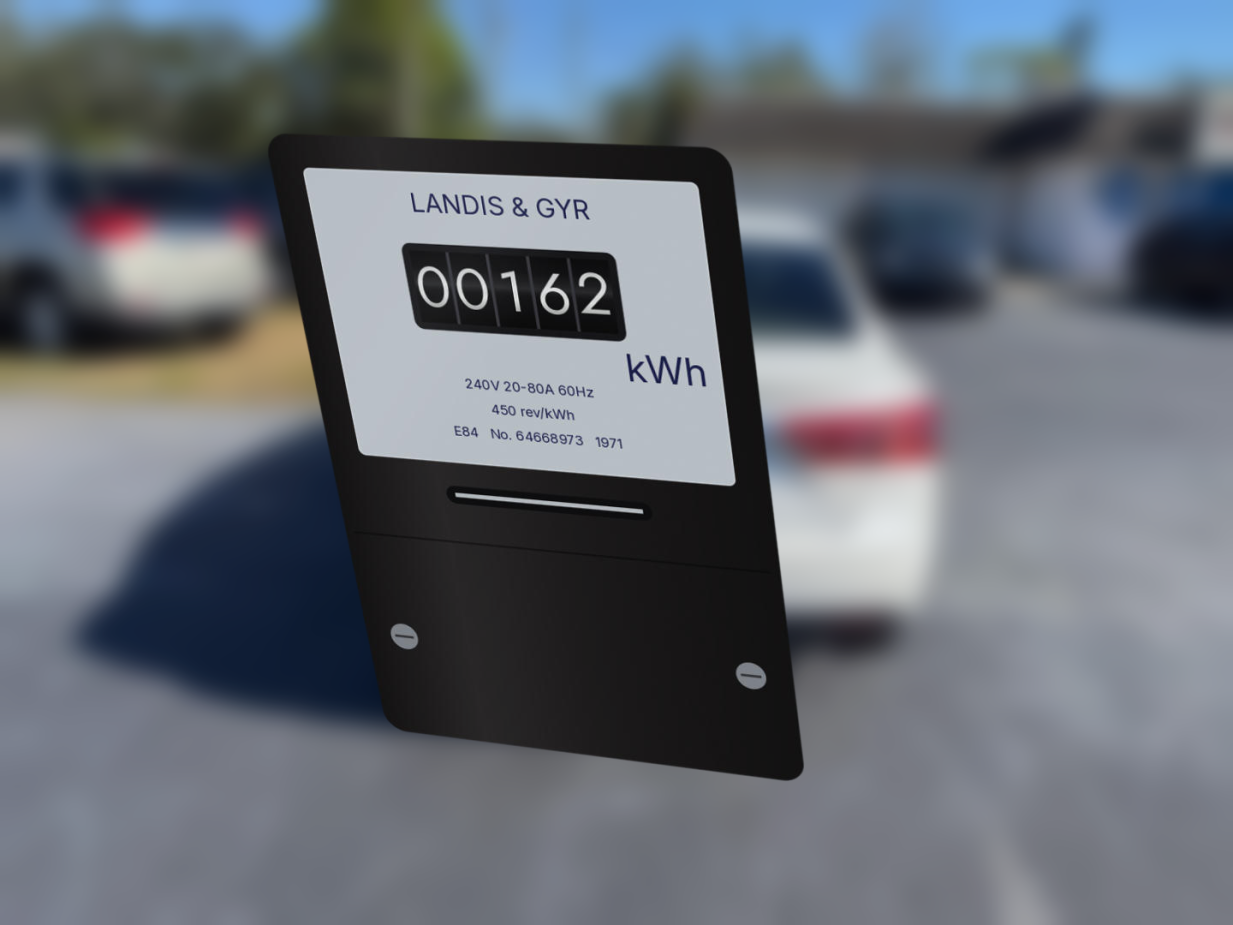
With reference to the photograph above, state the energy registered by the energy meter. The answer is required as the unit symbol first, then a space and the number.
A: kWh 162
